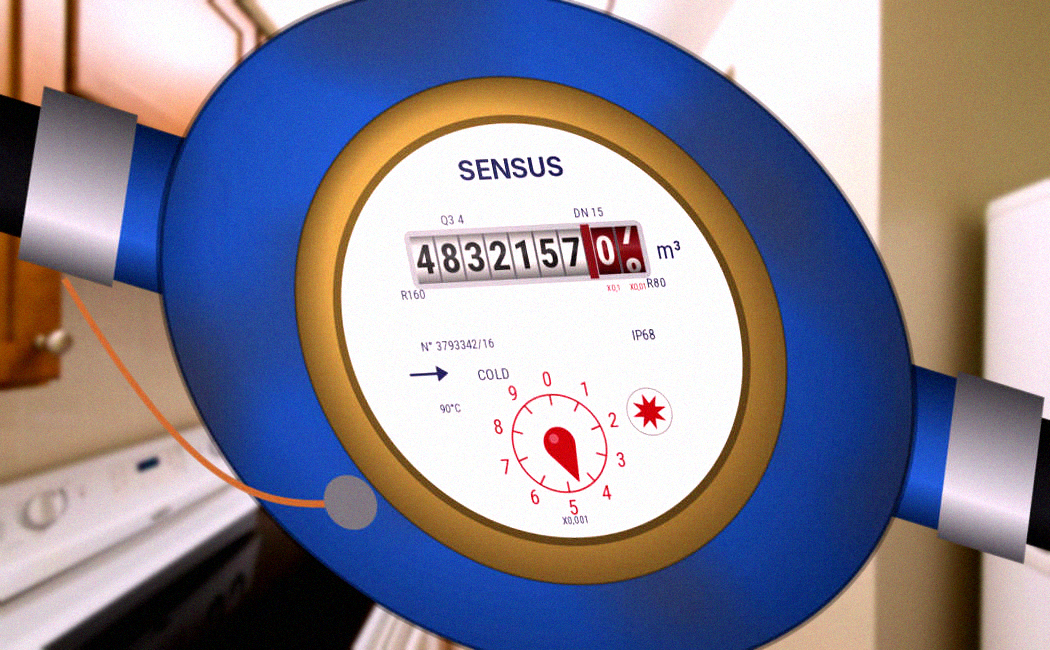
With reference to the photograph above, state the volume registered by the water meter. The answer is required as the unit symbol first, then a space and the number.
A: m³ 4832157.074
